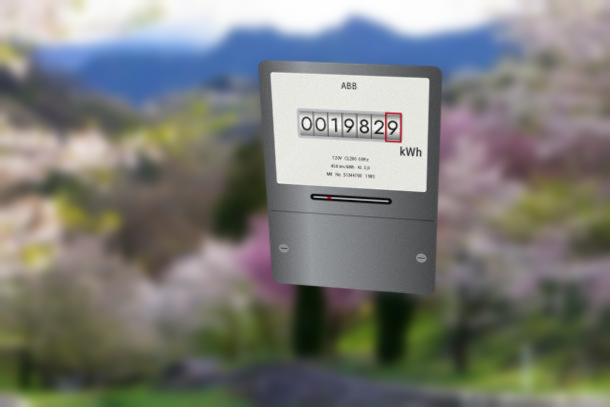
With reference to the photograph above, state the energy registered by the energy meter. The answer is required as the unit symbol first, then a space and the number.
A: kWh 1982.9
